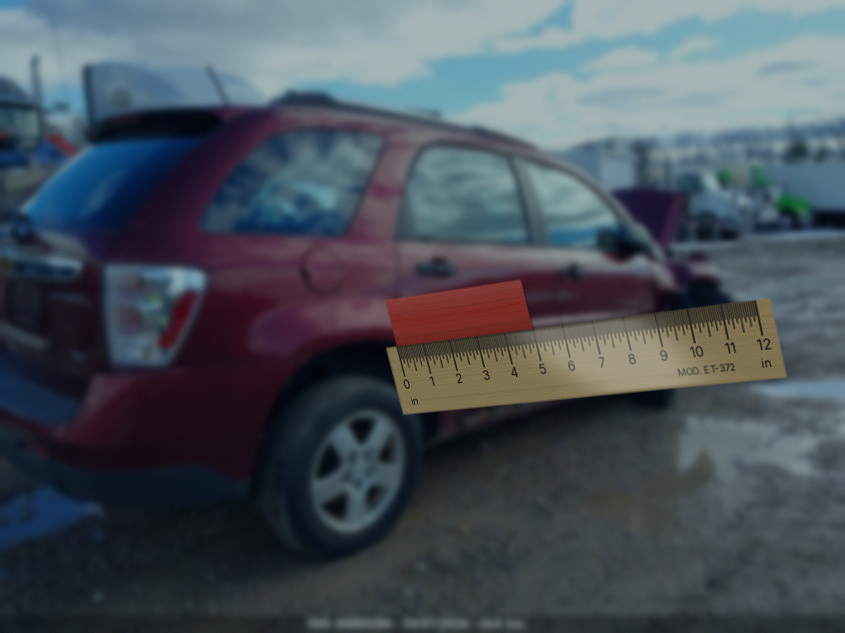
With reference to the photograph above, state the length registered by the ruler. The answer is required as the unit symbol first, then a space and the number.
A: in 5
